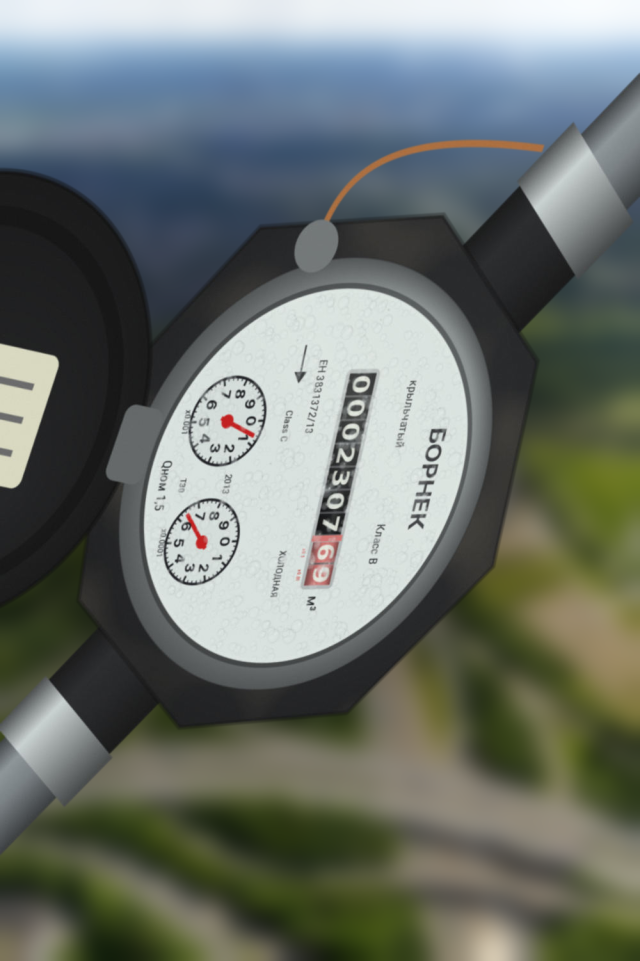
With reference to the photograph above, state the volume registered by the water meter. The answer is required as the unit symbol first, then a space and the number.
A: m³ 2307.6906
